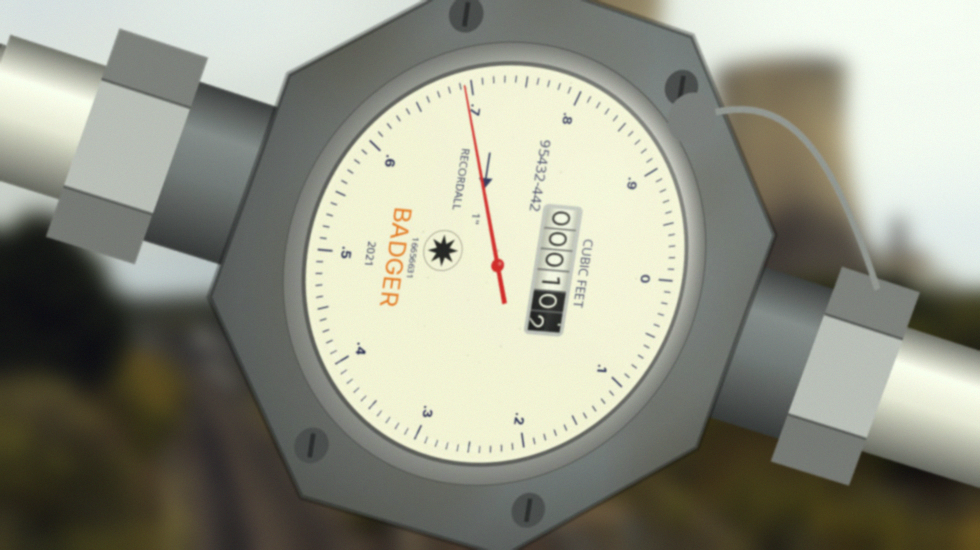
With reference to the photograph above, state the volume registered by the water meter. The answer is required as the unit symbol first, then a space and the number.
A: ft³ 101.69
